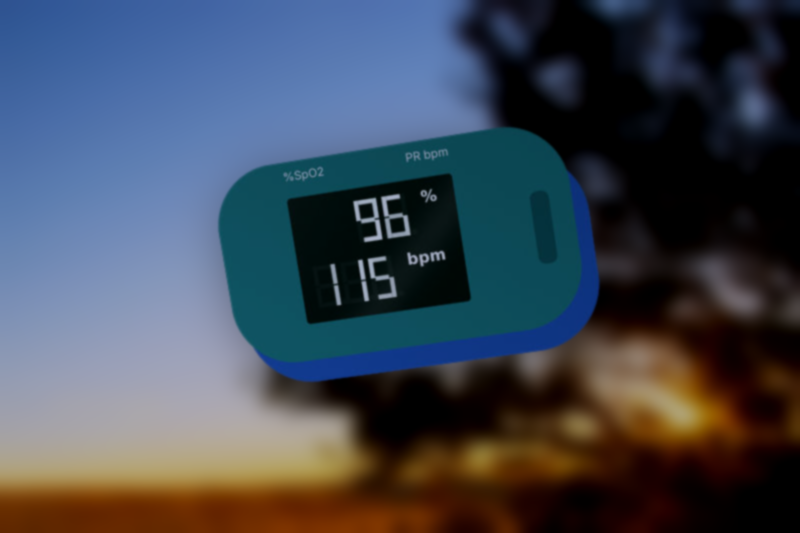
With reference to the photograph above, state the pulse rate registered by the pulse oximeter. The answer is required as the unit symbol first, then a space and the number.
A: bpm 115
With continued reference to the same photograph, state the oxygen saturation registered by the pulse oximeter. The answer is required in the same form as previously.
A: % 96
